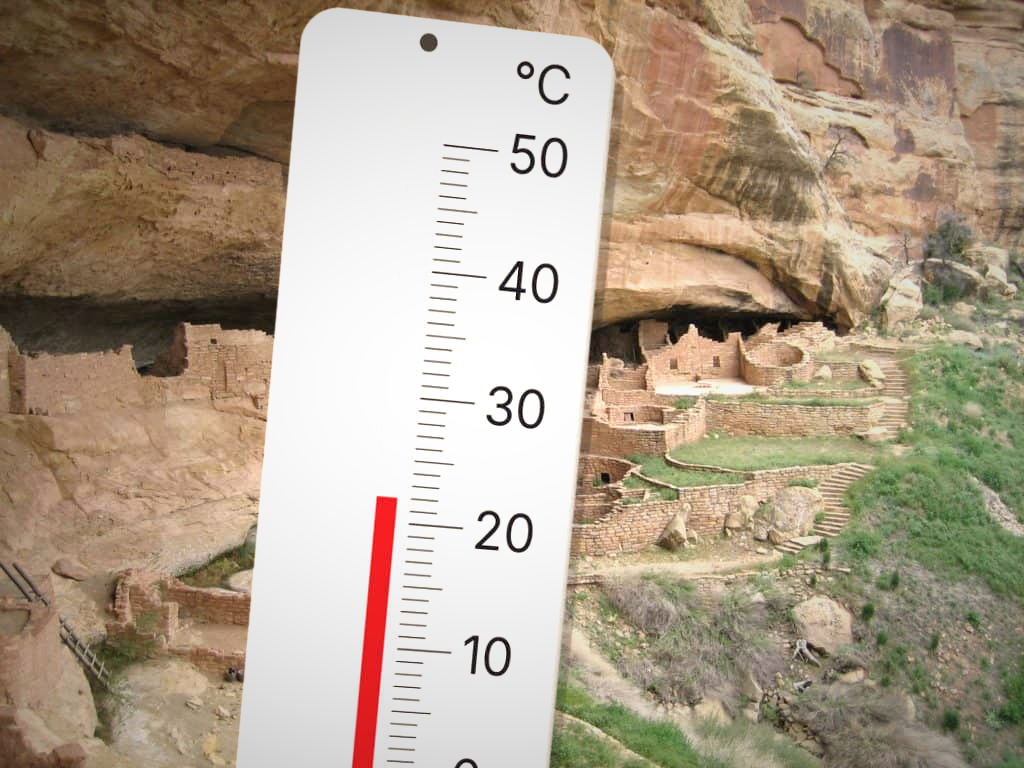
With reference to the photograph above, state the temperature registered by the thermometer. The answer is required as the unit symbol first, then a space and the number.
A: °C 22
